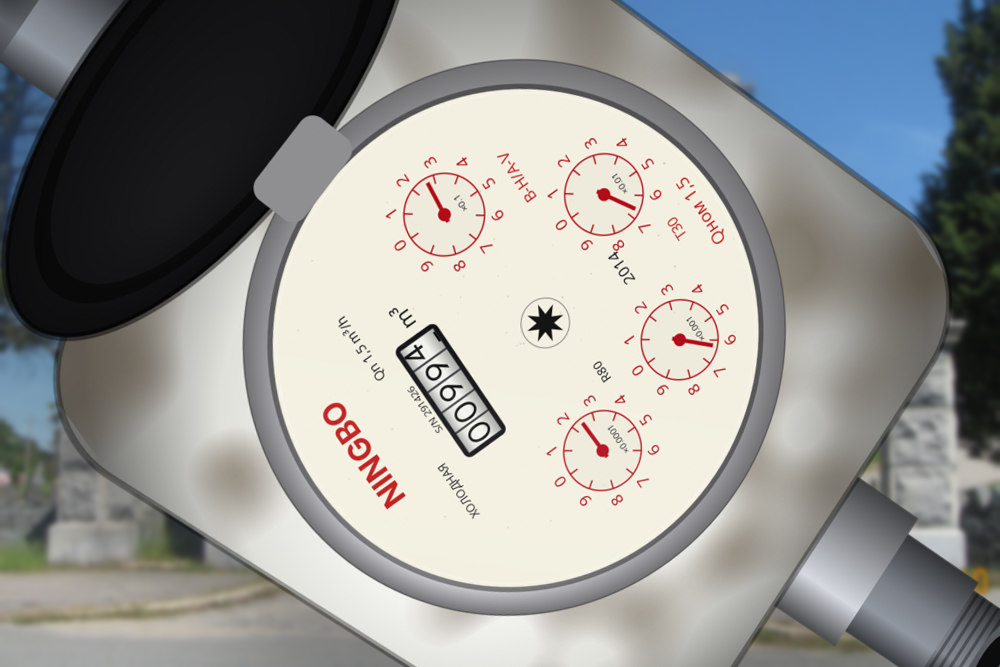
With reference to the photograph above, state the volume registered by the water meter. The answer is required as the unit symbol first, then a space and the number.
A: m³ 994.2662
